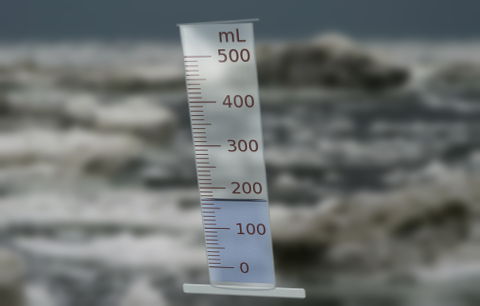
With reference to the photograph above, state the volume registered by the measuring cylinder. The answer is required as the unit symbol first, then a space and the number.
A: mL 170
